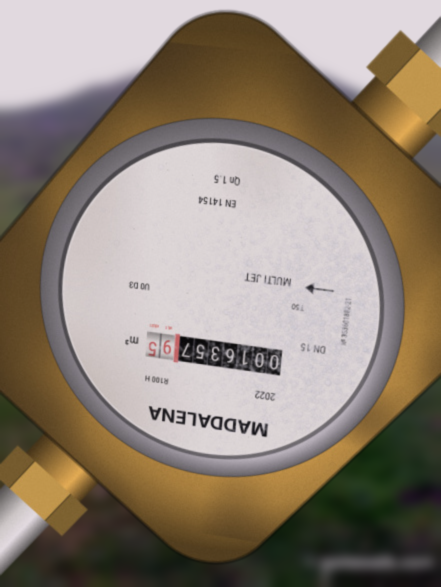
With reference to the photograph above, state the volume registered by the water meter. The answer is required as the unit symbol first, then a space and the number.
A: m³ 16357.95
